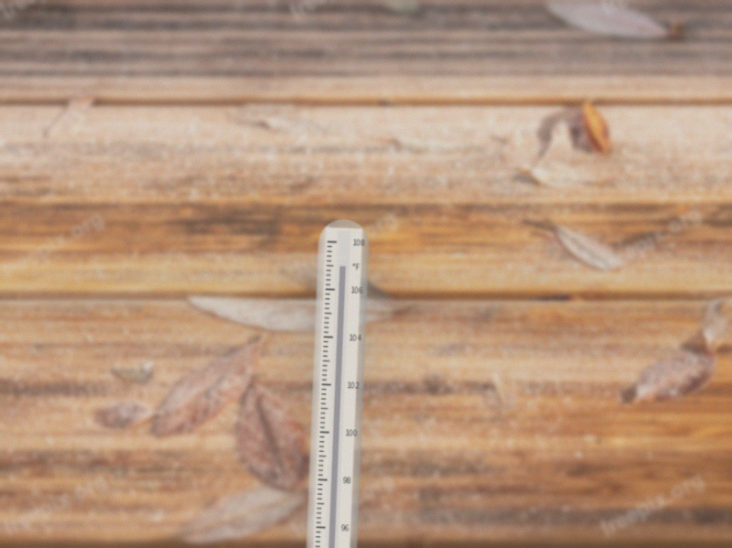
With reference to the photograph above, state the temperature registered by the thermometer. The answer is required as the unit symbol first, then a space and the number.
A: °F 107
